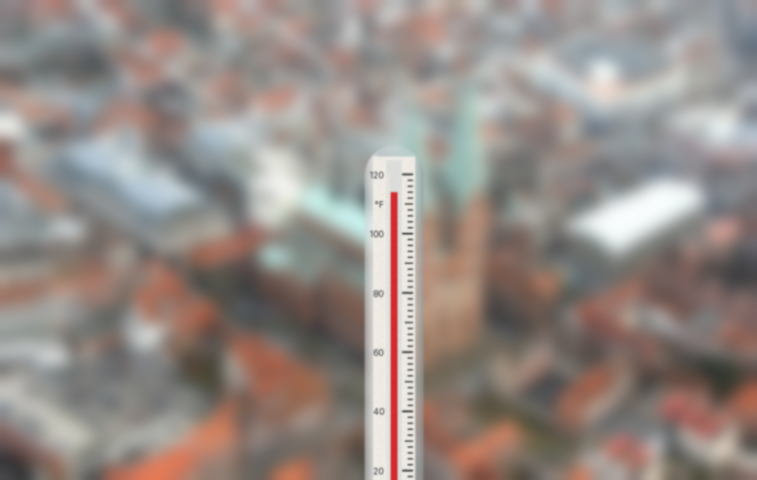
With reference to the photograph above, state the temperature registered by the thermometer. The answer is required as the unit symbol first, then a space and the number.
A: °F 114
